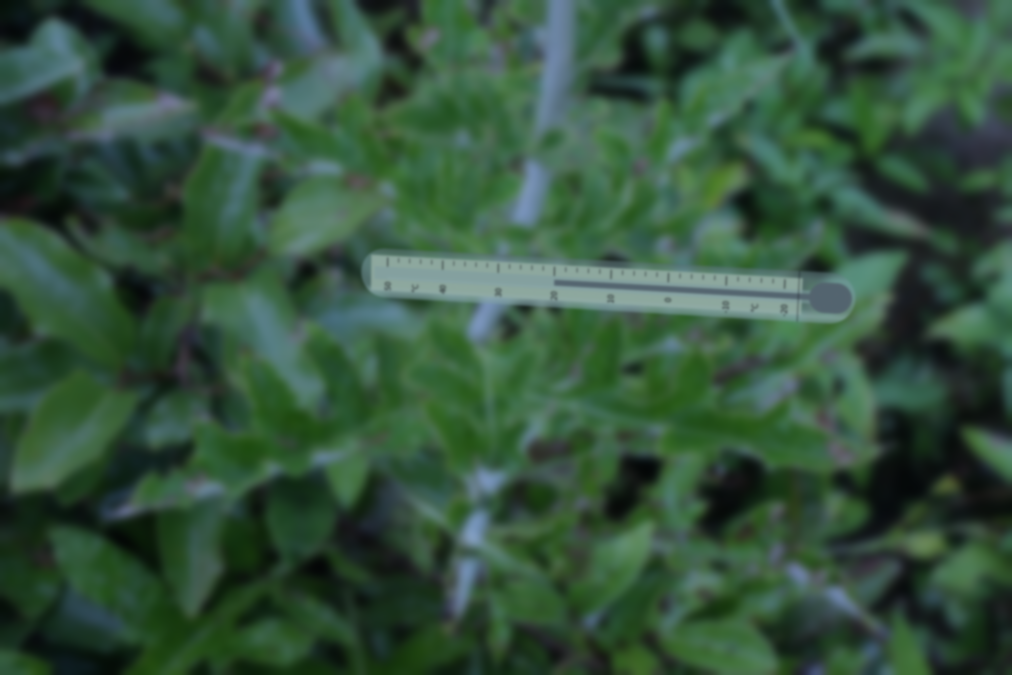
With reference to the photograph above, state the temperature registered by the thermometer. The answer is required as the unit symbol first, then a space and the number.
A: °C 20
